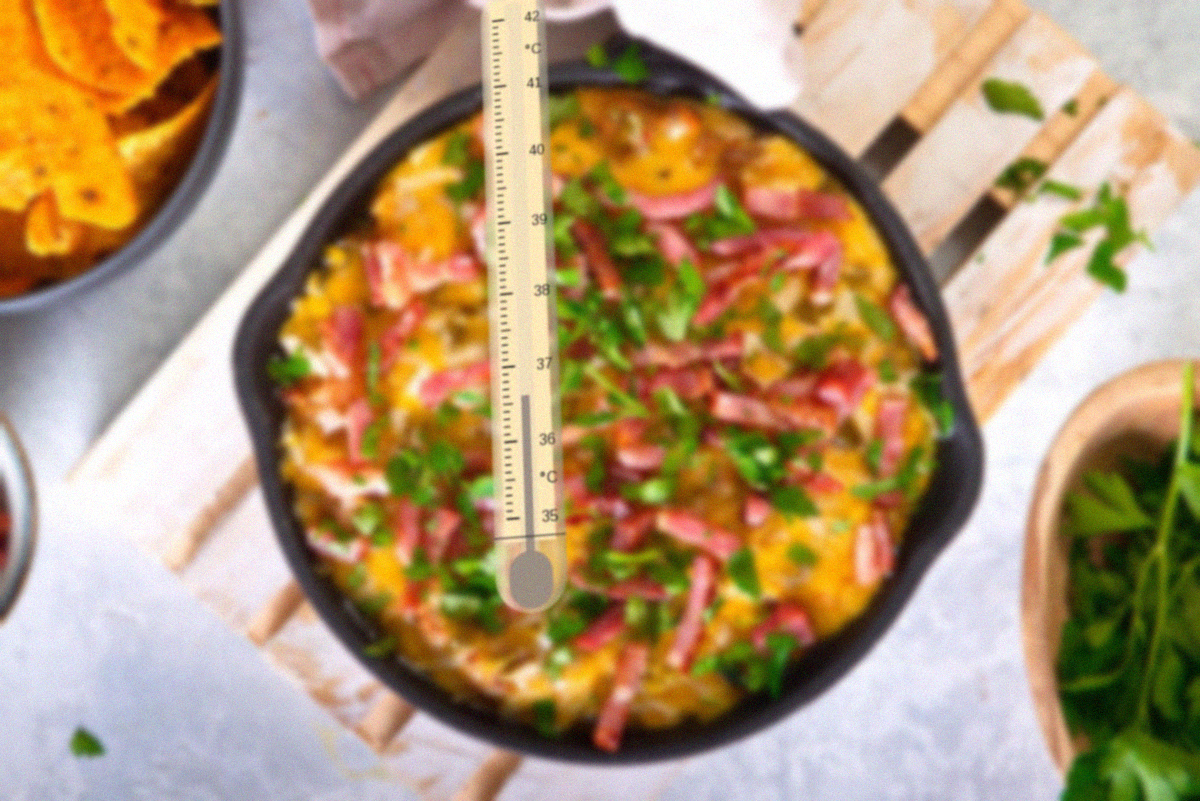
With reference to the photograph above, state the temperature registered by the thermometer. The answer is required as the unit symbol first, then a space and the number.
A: °C 36.6
